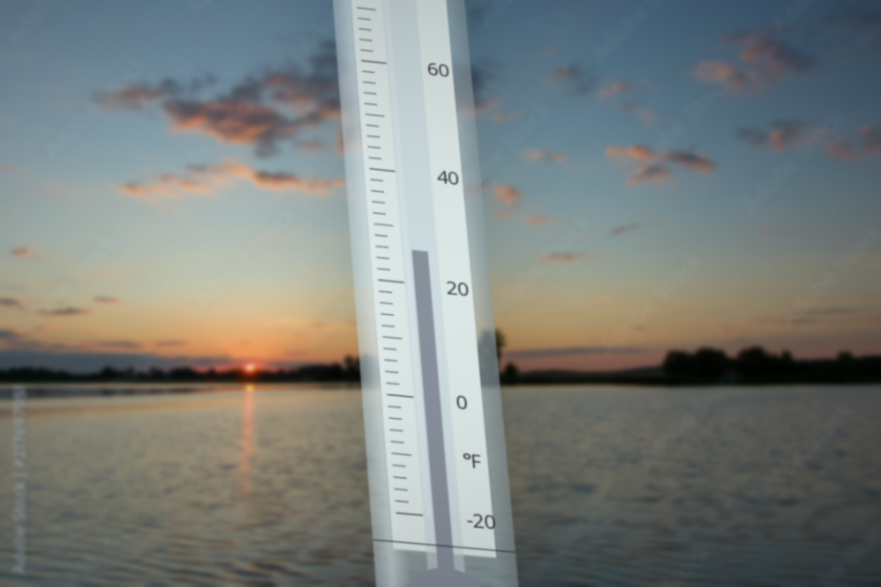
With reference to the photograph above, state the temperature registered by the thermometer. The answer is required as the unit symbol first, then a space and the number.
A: °F 26
